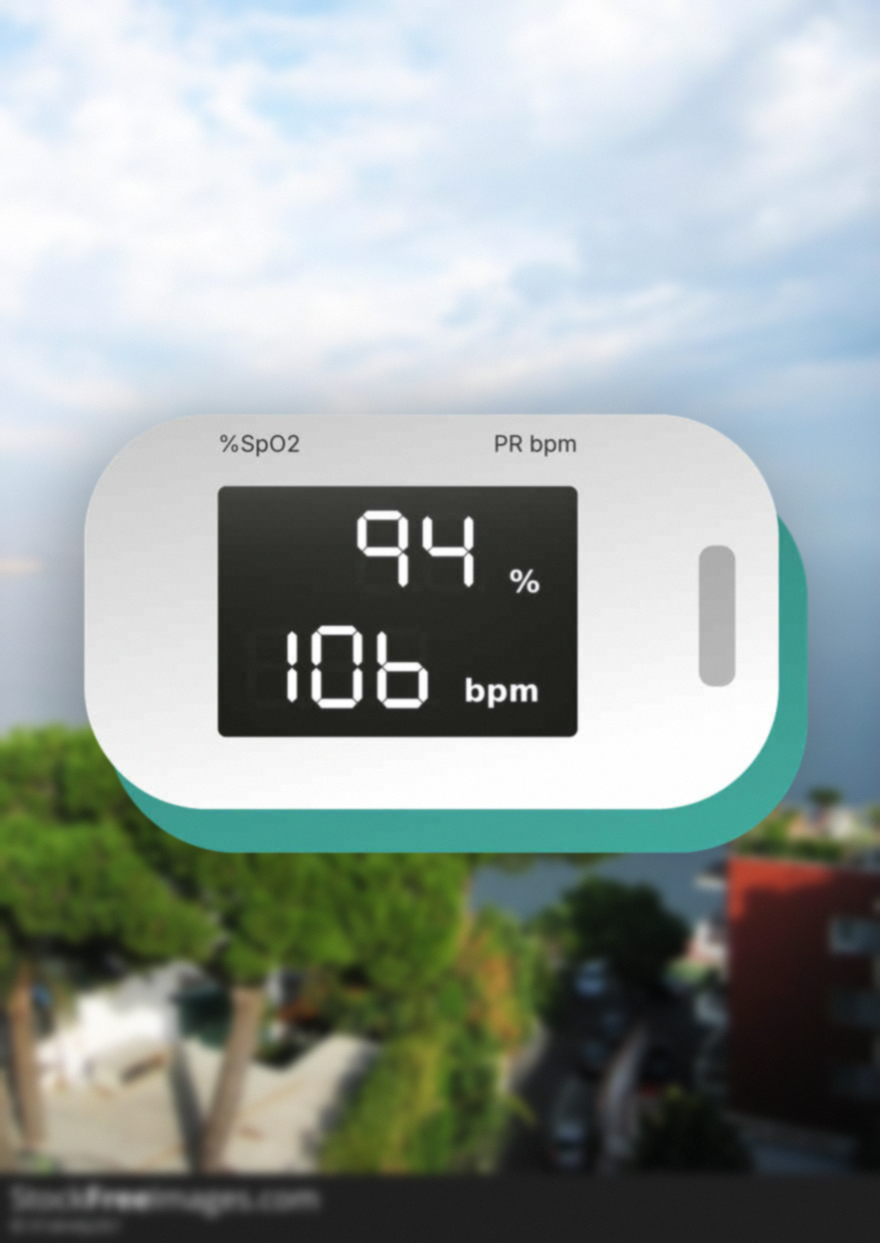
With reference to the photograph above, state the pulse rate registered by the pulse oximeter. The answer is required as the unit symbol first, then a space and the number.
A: bpm 106
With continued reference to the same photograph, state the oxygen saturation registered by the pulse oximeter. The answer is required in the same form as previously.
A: % 94
